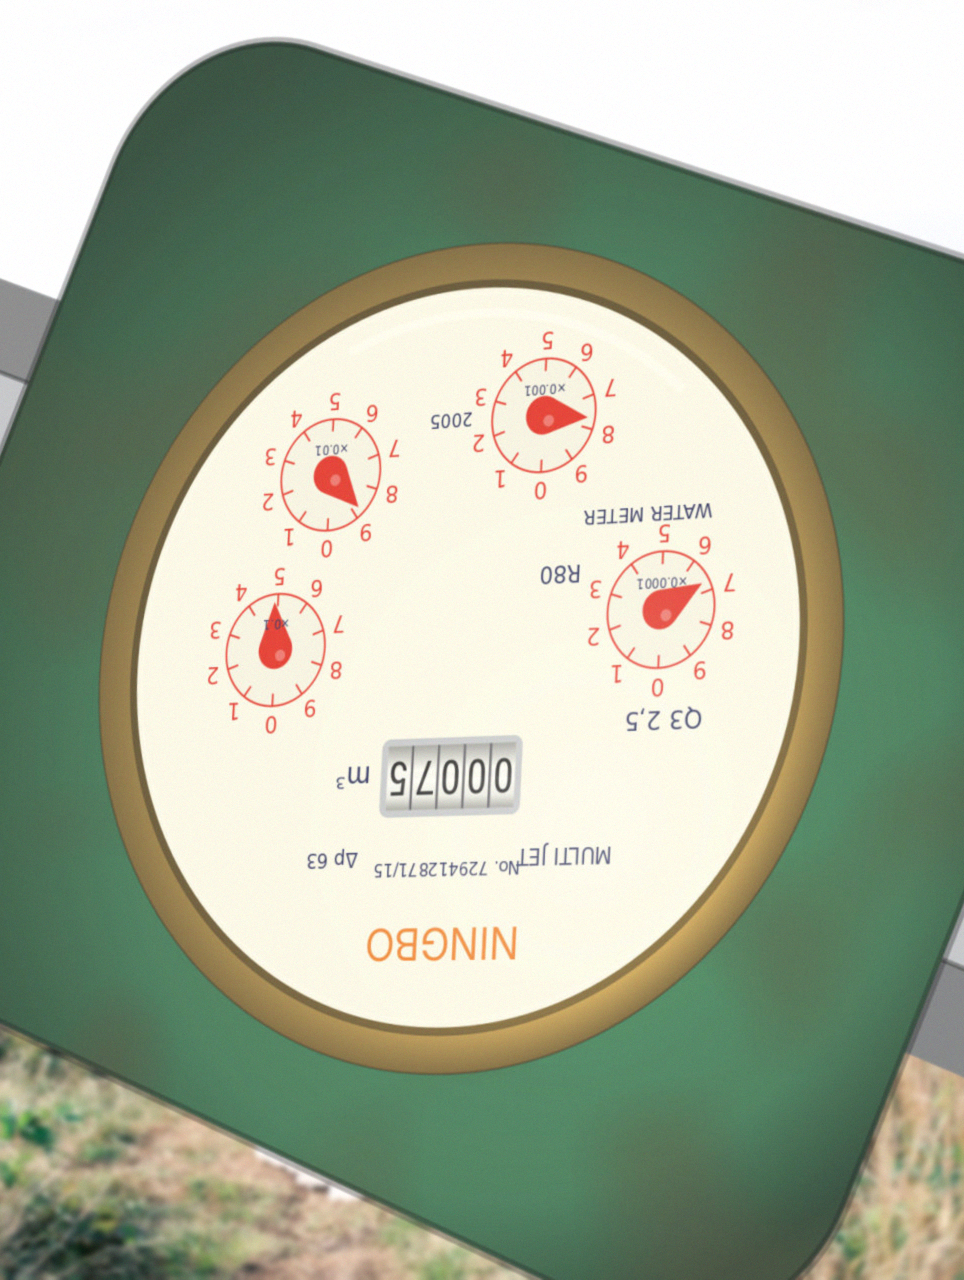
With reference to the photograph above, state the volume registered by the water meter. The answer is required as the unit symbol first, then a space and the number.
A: m³ 75.4876
